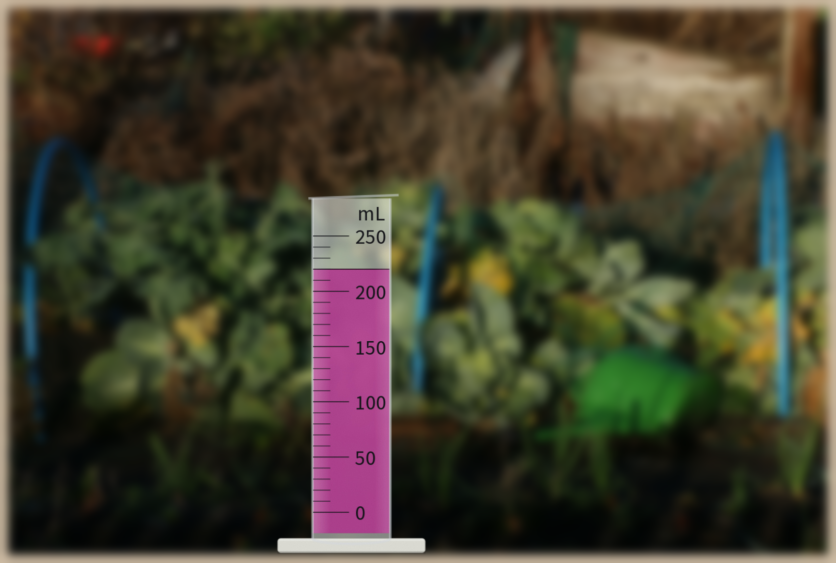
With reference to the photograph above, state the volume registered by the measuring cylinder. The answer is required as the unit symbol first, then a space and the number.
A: mL 220
